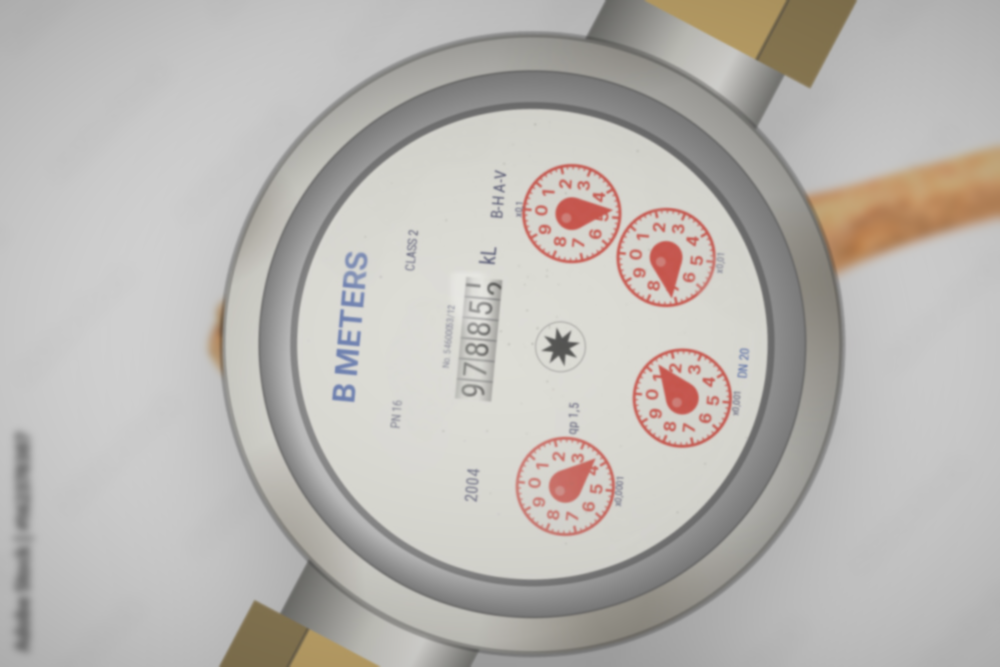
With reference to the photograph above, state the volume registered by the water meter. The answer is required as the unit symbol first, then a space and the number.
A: kL 978851.4713
